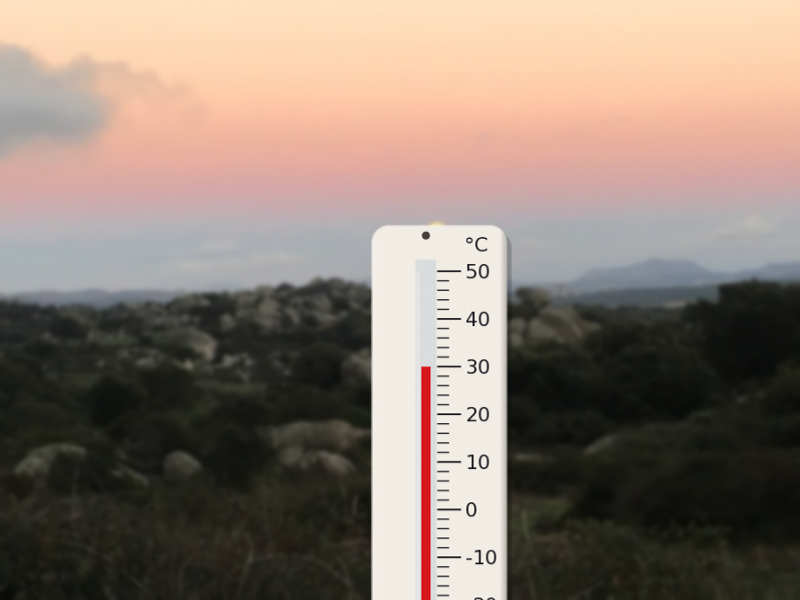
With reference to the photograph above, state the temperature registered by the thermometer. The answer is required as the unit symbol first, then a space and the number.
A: °C 30
